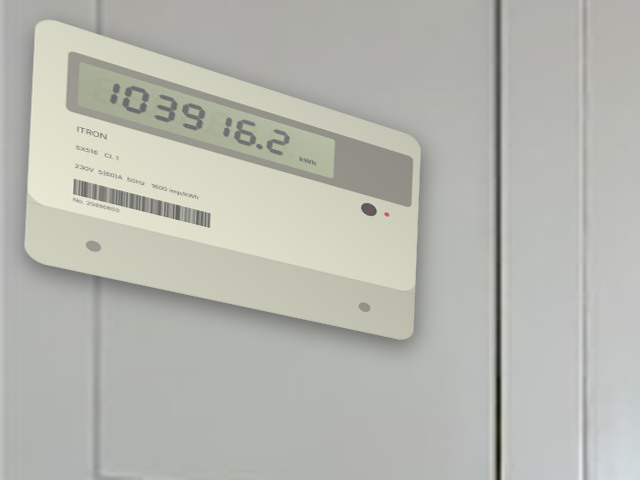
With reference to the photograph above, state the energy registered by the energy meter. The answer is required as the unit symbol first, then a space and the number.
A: kWh 103916.2
